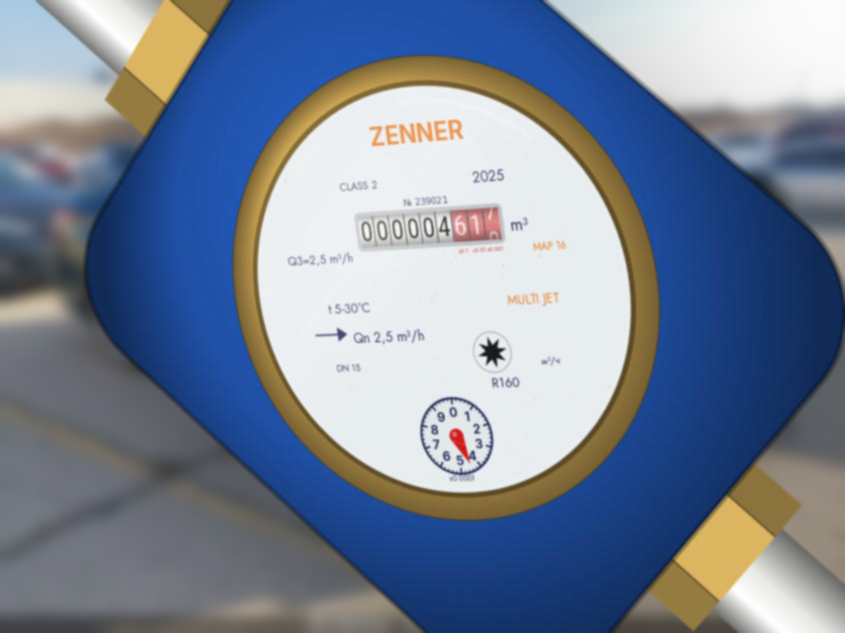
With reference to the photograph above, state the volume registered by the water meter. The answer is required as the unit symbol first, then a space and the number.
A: m³ 4.6174
